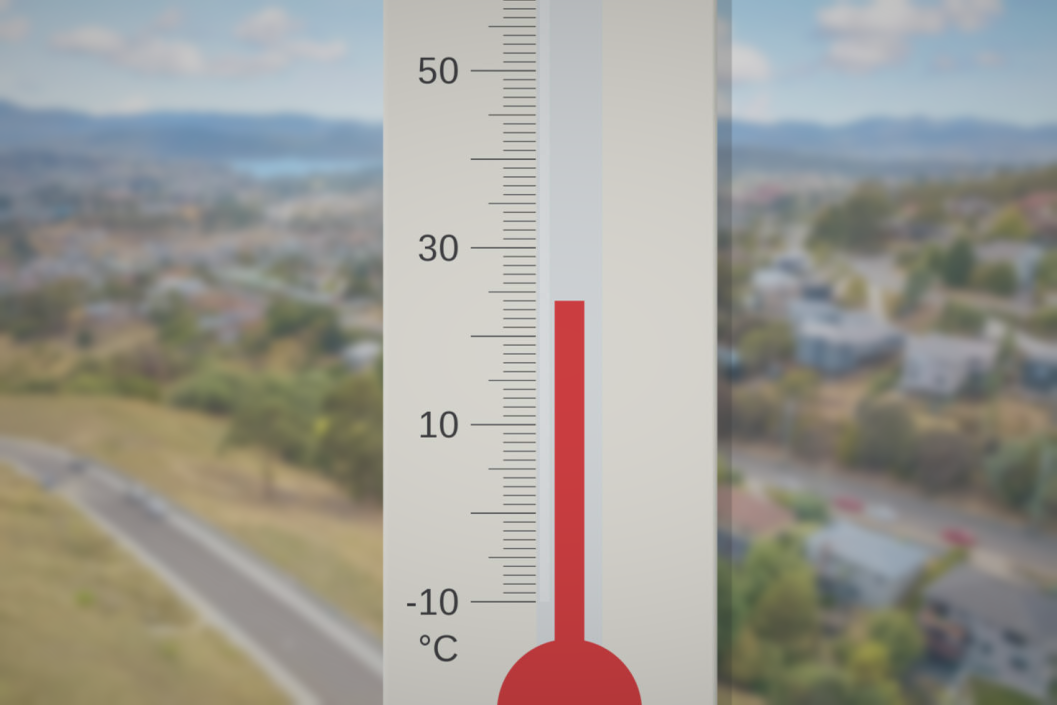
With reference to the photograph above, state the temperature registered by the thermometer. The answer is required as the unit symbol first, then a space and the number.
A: °C 24
